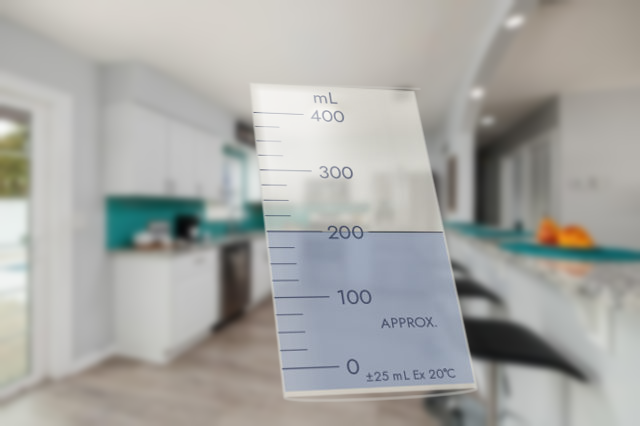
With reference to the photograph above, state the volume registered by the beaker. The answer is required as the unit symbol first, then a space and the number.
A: mL 200
